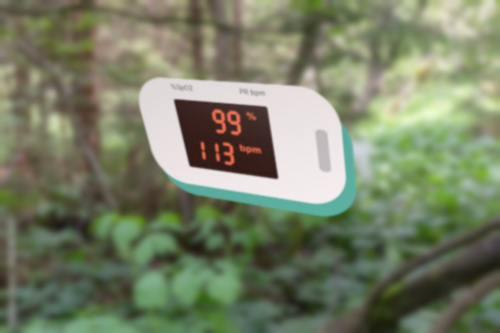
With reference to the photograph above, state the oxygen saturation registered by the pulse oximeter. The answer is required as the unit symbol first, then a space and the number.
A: % 99
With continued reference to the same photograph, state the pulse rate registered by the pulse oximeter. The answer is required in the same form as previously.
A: bpm 113
